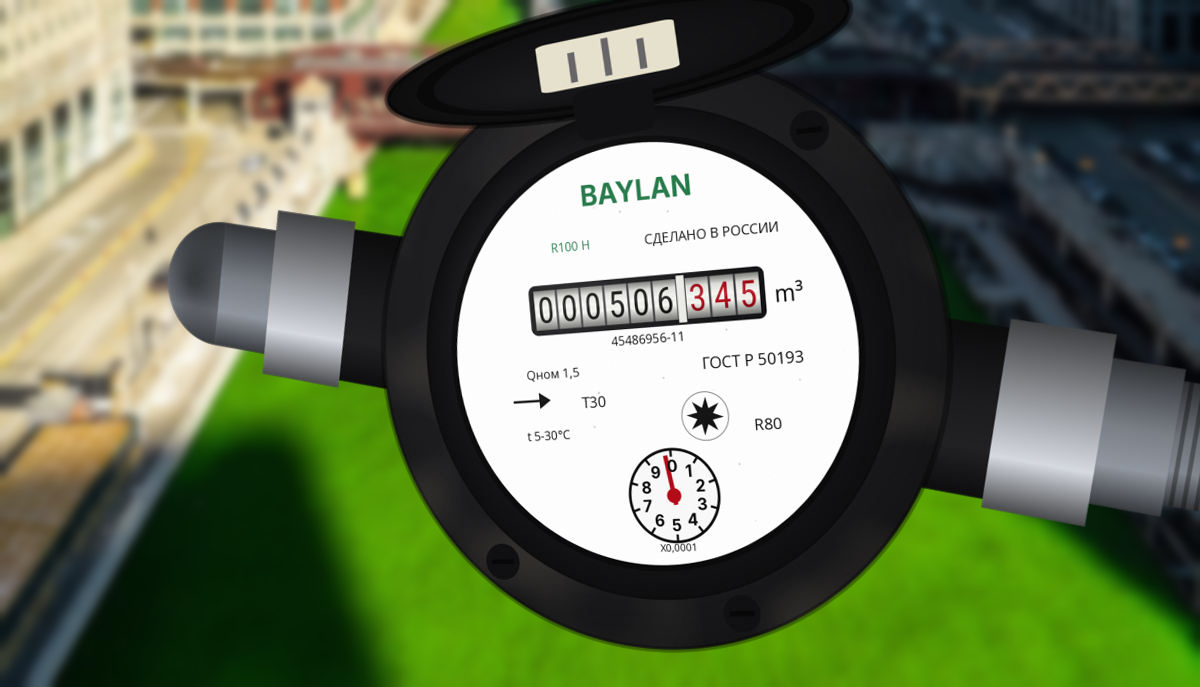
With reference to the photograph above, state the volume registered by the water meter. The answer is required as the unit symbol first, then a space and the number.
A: m³ 506.3449
